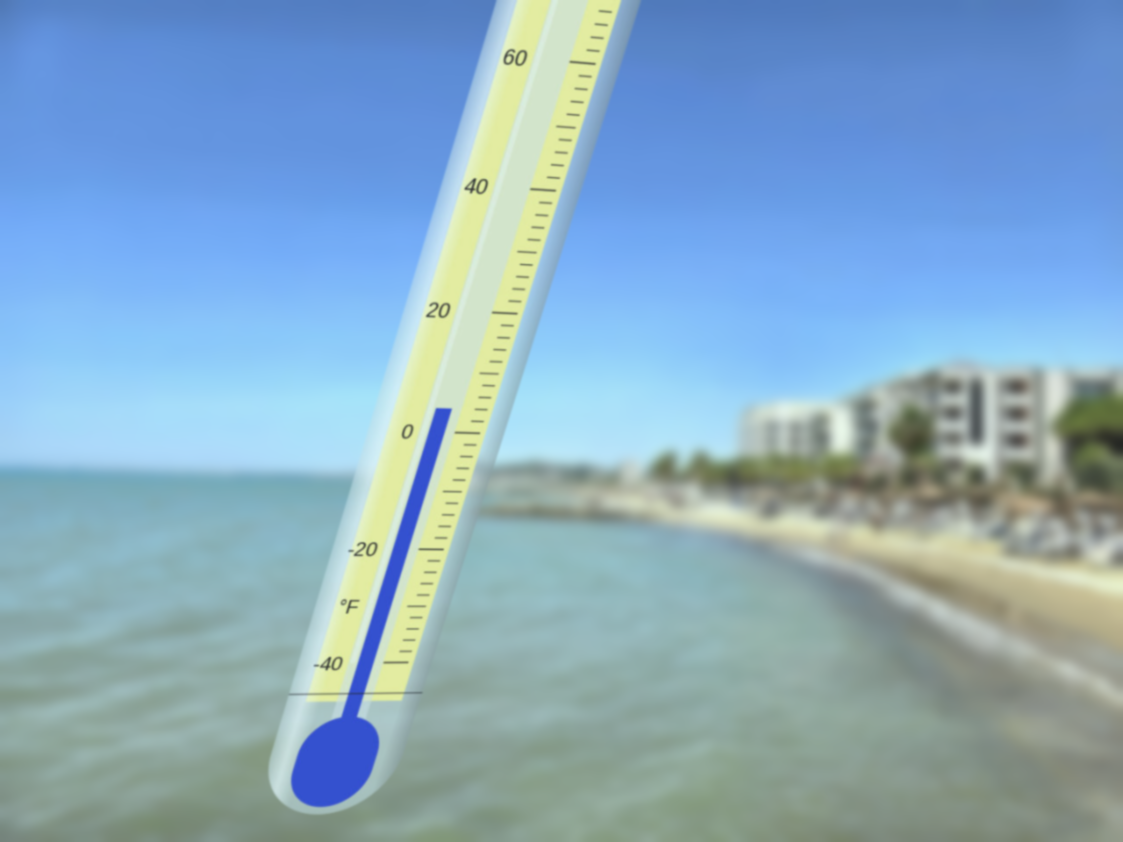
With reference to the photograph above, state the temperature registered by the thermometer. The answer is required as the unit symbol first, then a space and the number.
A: °F 4
